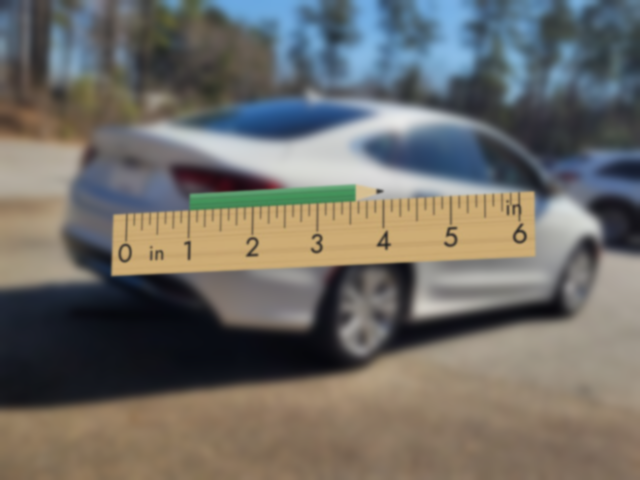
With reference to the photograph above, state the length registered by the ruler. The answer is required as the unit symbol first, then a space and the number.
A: in 3
